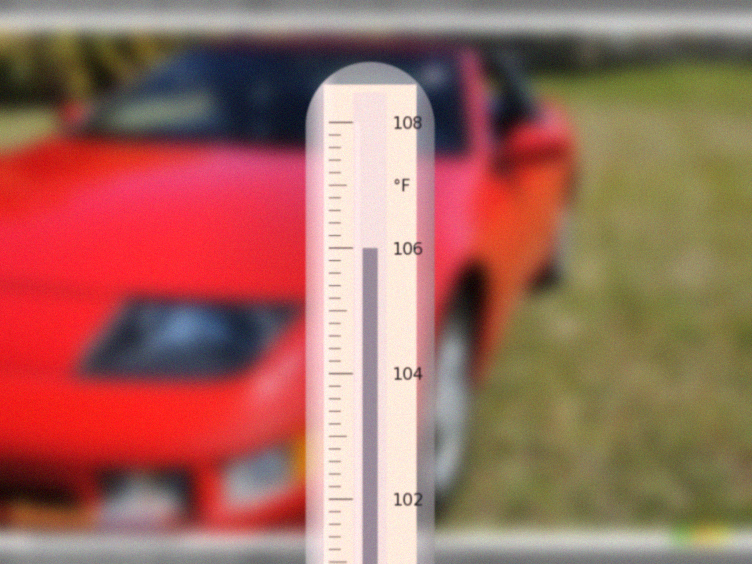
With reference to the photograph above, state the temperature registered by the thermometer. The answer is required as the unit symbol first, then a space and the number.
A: °F 106
